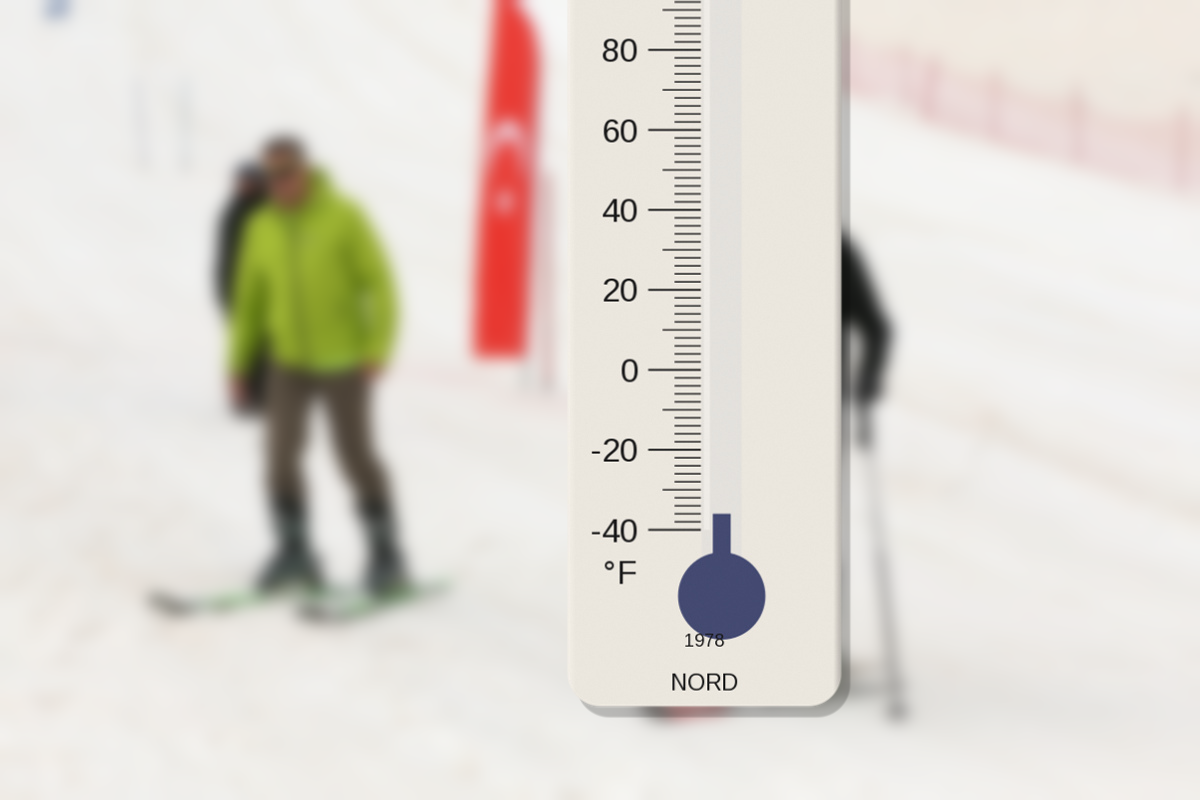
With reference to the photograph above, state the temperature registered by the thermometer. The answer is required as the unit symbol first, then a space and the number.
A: °F -36
